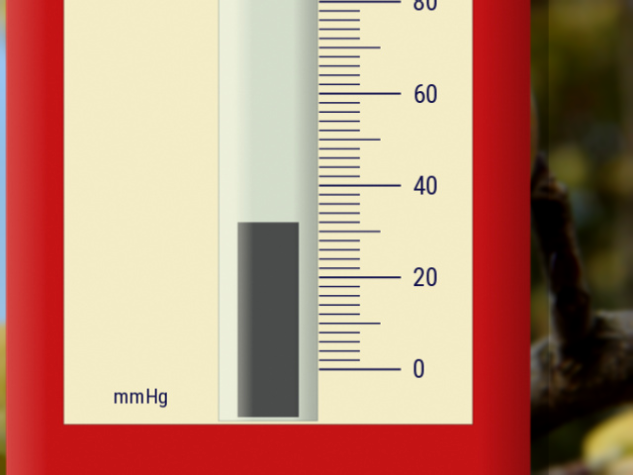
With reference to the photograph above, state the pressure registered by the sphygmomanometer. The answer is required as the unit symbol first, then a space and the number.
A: mmHg 32
